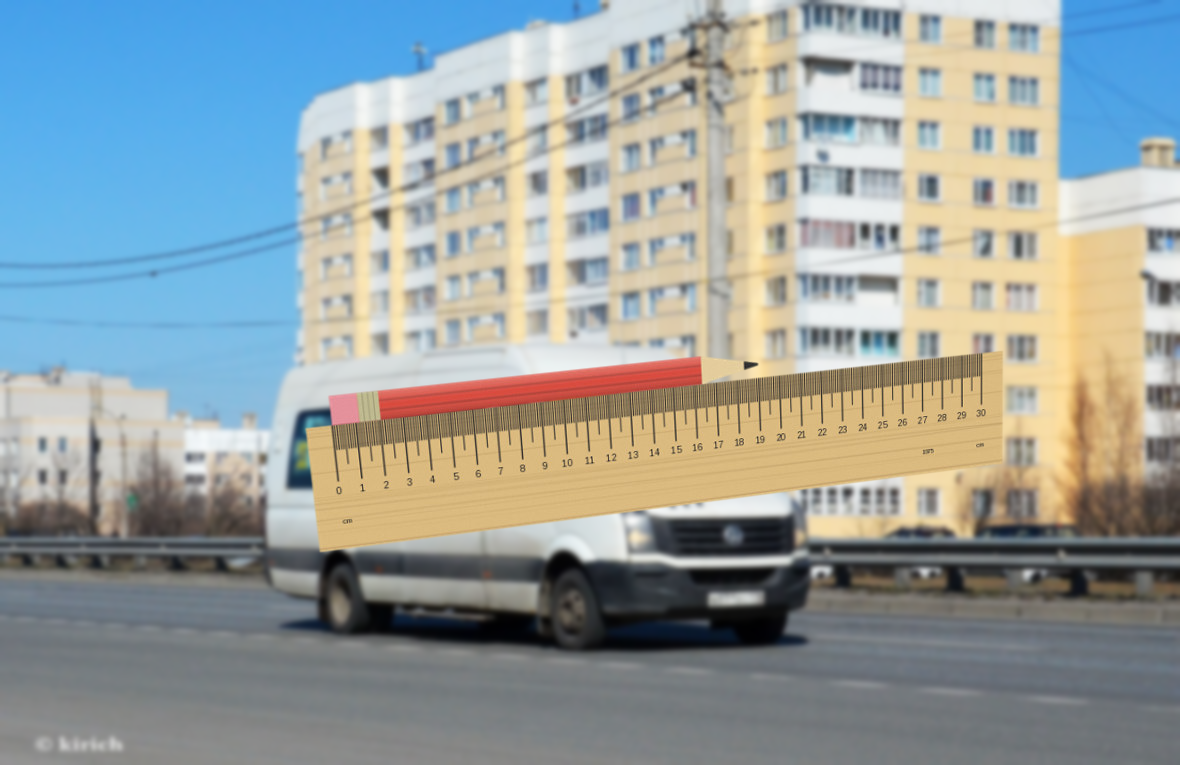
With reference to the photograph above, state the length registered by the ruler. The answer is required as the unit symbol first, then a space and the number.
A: cm 19
